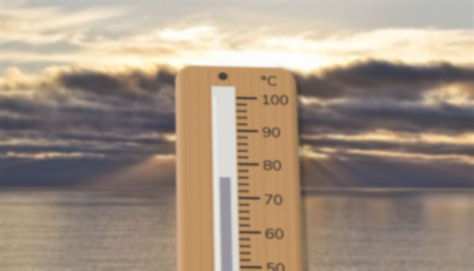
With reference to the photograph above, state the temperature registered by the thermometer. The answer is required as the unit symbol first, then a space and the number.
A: °C 76
